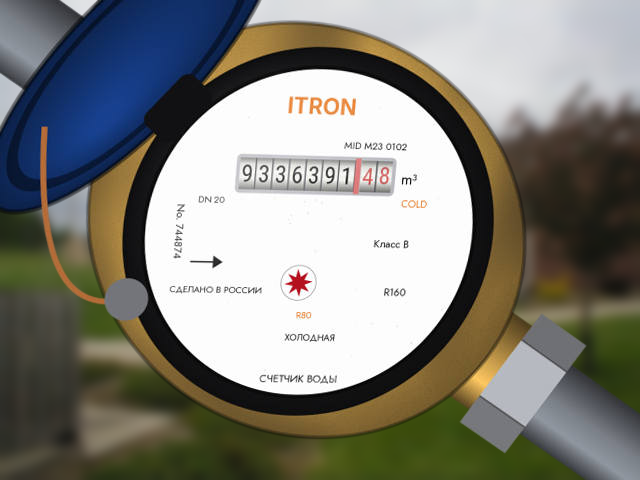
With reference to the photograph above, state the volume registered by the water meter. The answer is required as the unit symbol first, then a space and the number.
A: m³ 9336391.48
